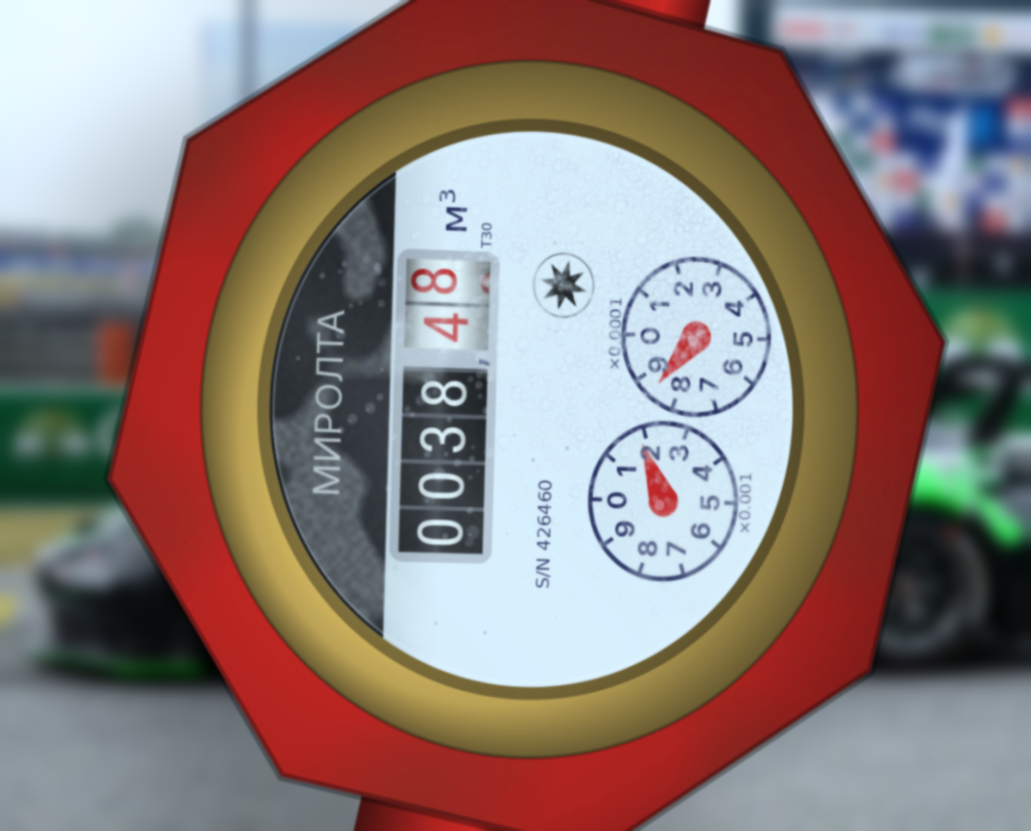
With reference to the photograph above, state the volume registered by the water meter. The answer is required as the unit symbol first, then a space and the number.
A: m³ 38.4818
